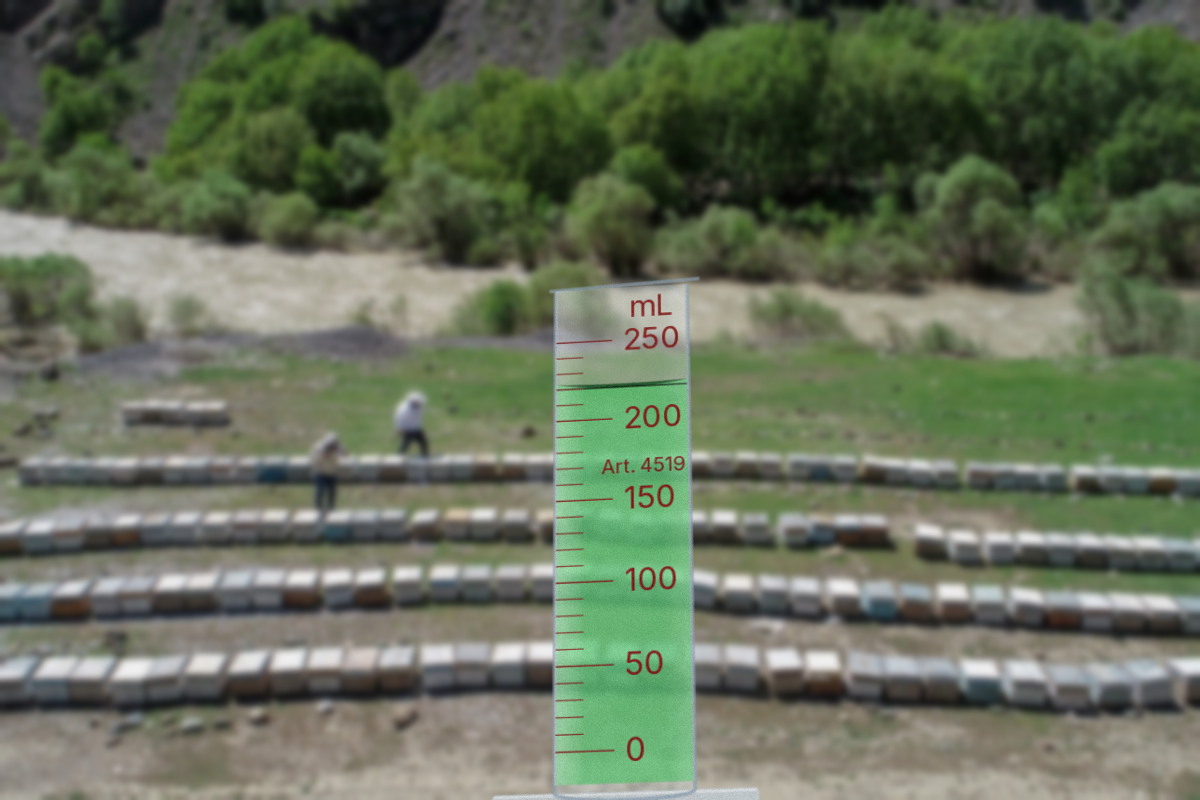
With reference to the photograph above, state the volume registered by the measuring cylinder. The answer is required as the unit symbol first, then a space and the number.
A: mL 220
